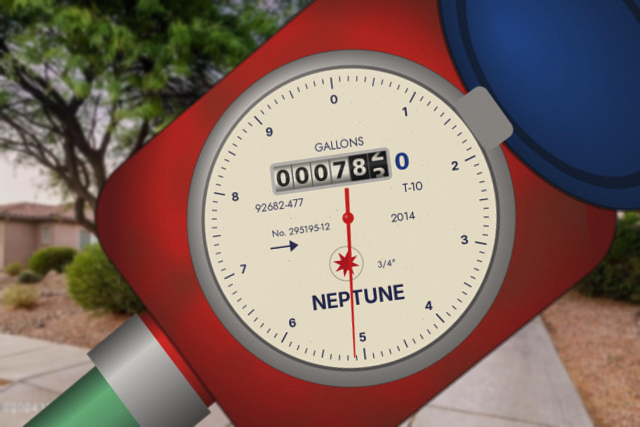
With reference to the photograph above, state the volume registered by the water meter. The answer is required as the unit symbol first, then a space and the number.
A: gal 7825.1
